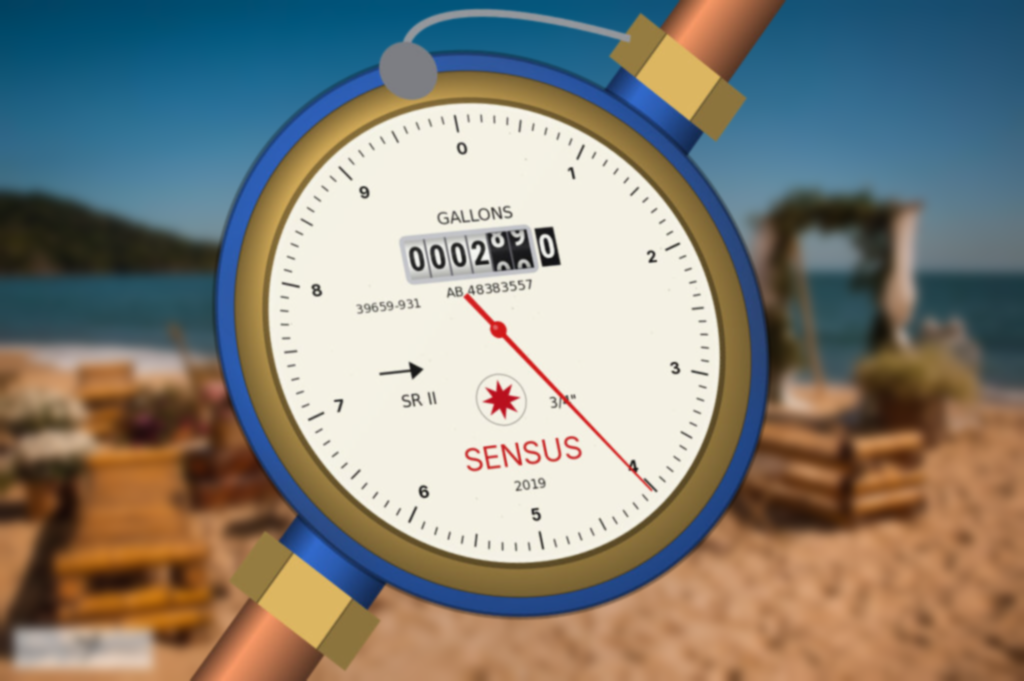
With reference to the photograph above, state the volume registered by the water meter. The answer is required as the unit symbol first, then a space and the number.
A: gal 2894.0
